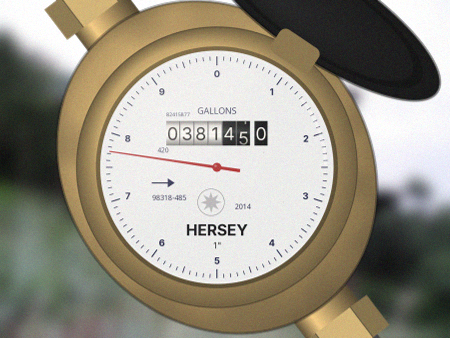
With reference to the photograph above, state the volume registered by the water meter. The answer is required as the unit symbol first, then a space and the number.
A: gal 381447.7
